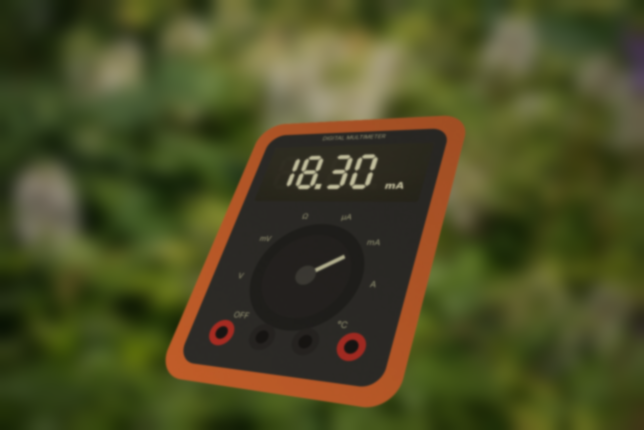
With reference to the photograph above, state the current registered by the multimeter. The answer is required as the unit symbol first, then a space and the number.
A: mA 18.30
